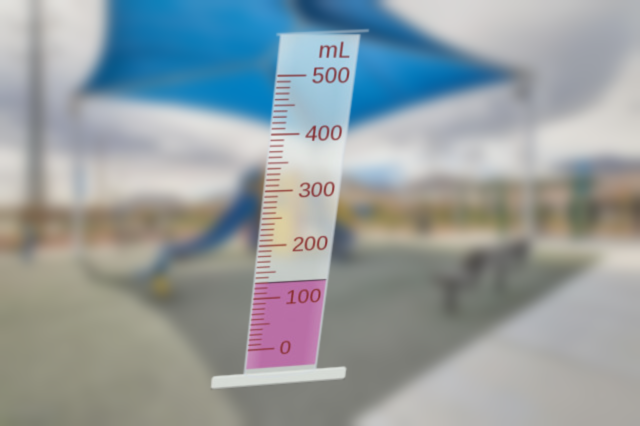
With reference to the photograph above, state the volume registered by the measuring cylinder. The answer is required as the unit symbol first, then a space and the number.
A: mL 130
